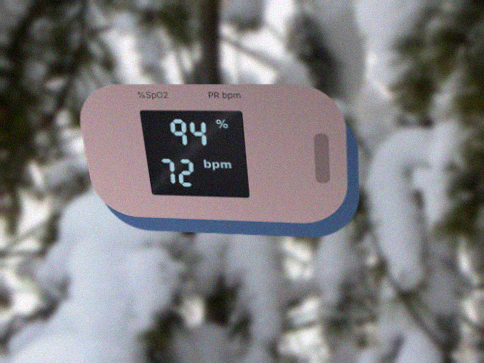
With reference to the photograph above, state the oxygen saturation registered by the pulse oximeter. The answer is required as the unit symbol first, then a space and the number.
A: % 94
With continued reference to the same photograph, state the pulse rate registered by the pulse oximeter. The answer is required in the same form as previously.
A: bpm 72
